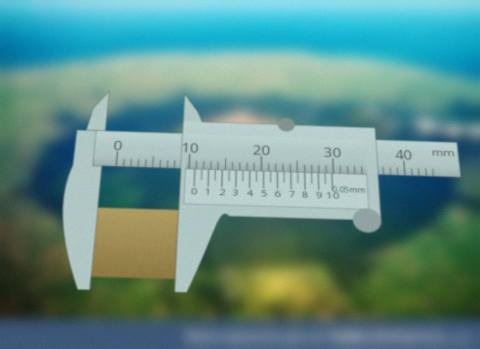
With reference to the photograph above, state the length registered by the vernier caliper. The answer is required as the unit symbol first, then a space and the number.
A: mm 10.8
